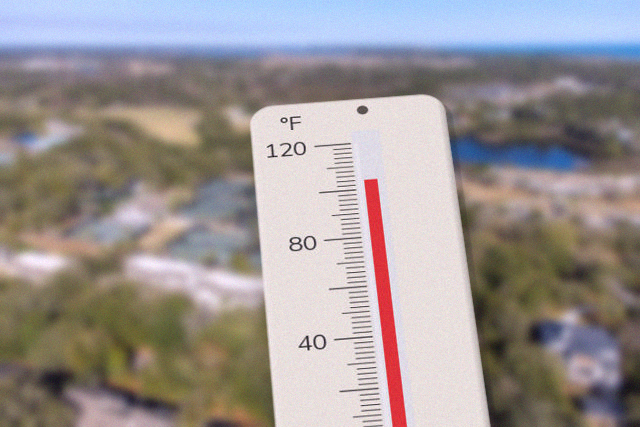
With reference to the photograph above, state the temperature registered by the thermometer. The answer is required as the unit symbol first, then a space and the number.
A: °F 104
